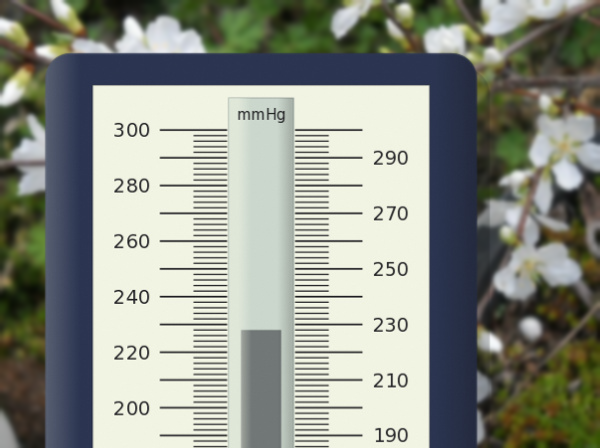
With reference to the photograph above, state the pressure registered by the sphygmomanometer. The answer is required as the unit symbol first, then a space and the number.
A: mmHg 228
